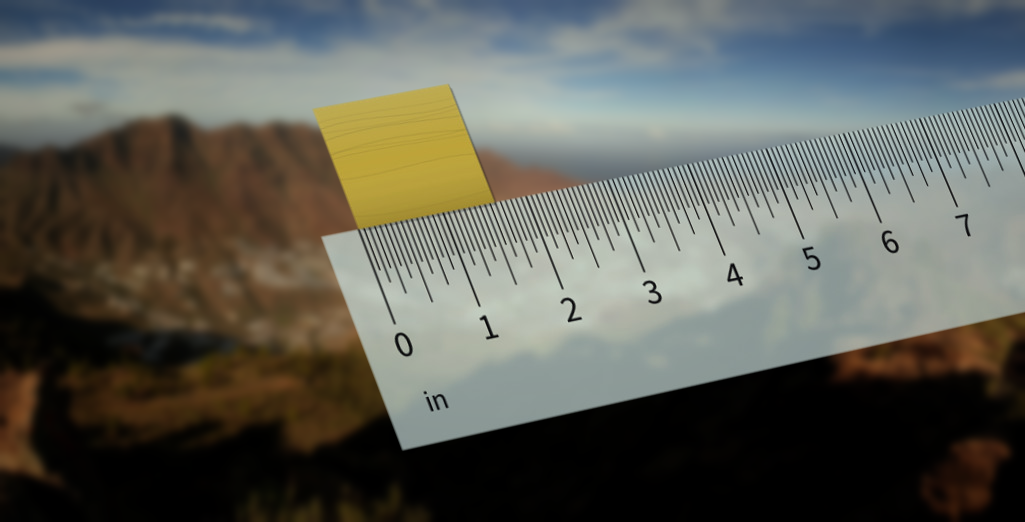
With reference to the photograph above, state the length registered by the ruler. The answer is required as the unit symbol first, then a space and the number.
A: in 1.625
